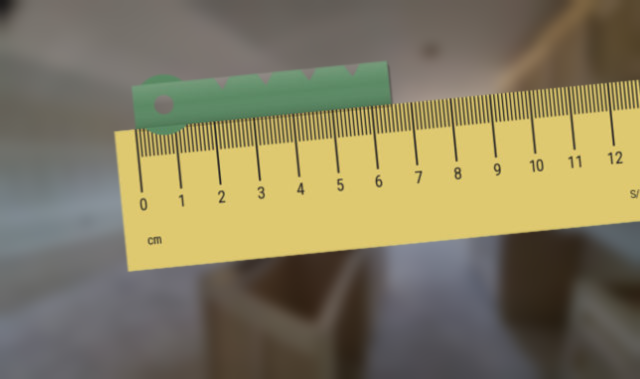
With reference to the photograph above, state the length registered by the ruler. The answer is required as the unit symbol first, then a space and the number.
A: cm 6.5
